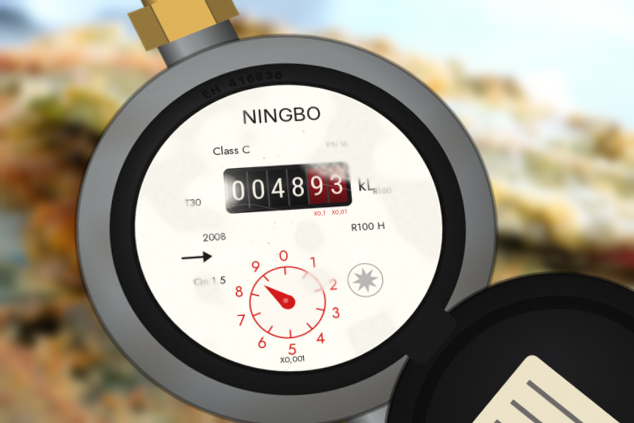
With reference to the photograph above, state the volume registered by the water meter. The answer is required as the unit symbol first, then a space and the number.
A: kL 48.938
